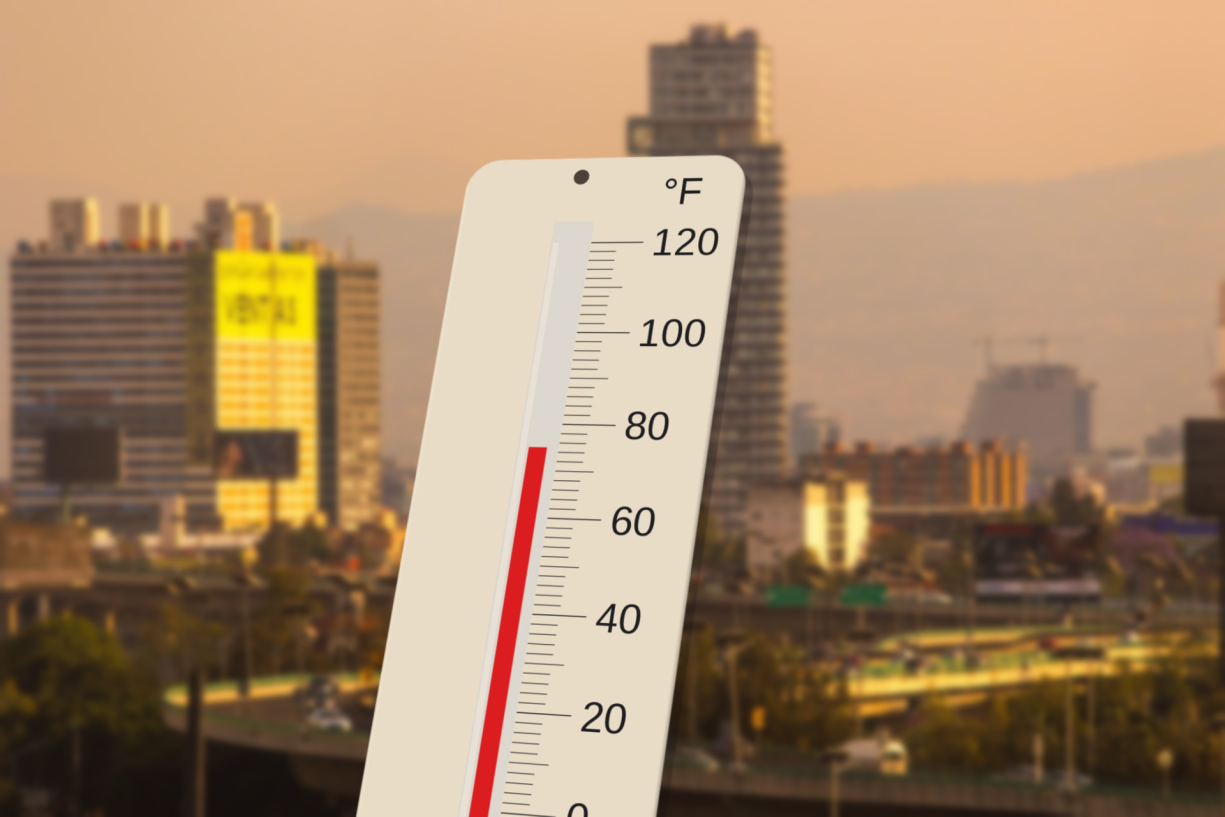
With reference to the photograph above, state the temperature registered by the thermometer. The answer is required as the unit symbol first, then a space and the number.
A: °F 75
